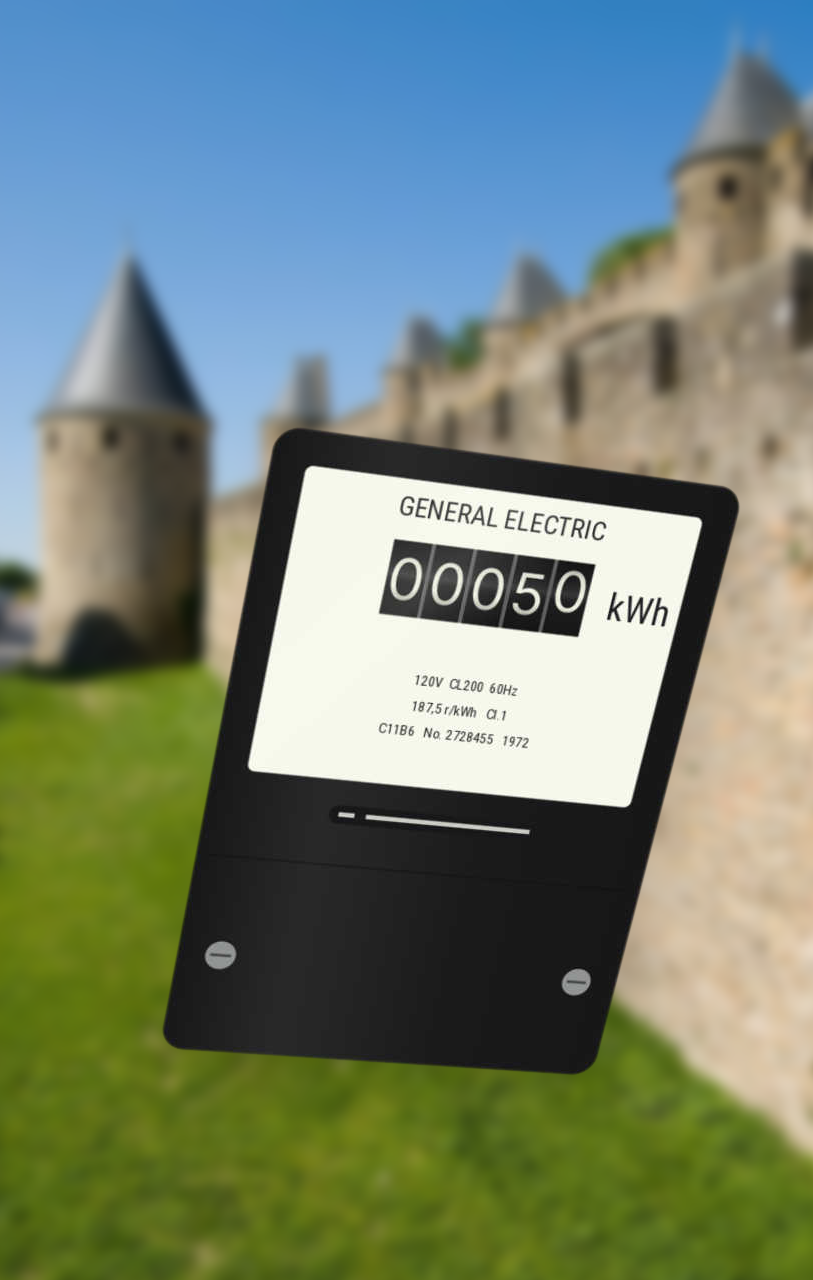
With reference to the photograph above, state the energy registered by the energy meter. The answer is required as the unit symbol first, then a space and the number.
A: kWh 50
